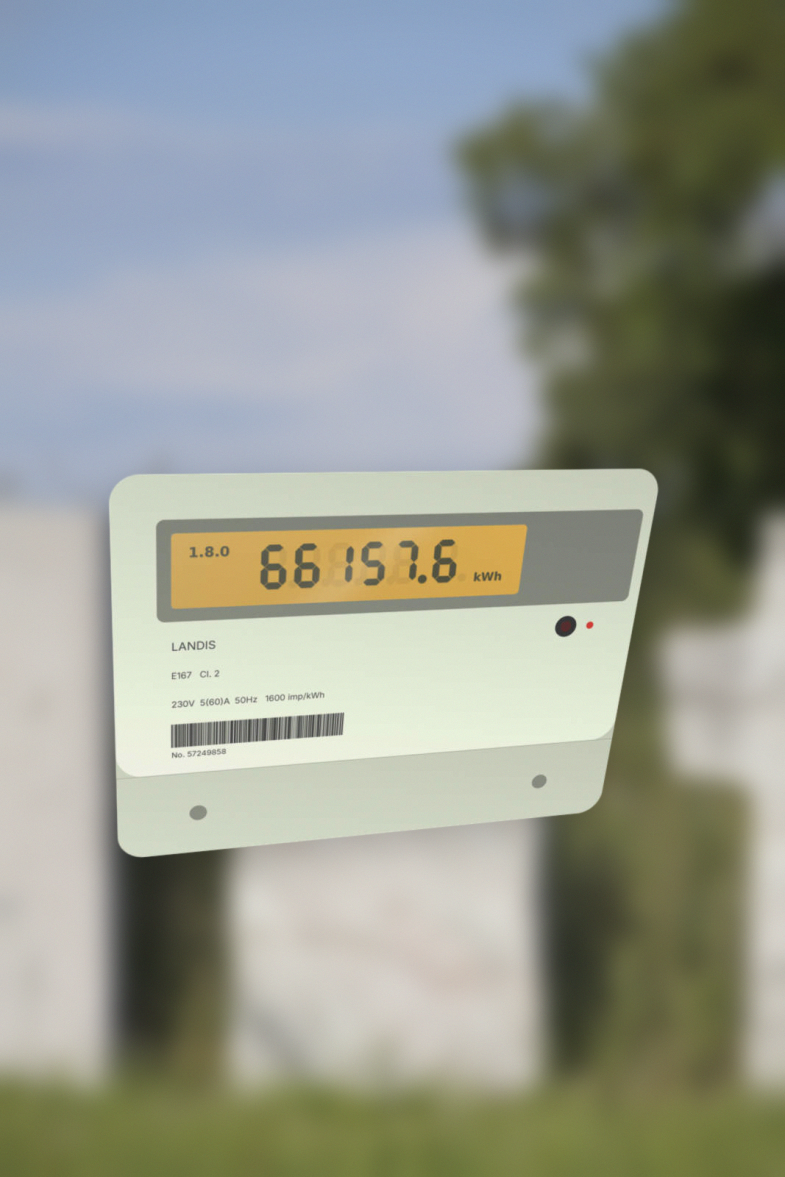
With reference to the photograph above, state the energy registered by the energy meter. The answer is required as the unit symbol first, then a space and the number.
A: kWh 66157.6
